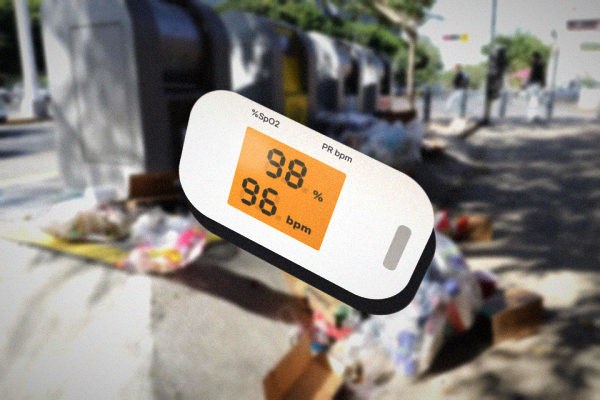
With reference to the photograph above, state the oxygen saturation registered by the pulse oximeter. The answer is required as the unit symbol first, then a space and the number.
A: % 98
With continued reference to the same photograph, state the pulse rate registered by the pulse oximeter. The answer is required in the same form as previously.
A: bpm 96
